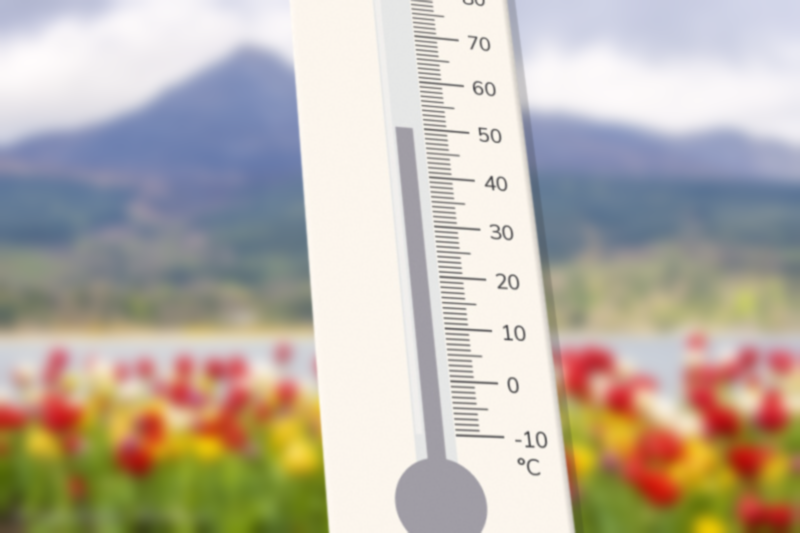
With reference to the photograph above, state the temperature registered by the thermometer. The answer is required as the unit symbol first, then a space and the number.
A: °C 50
